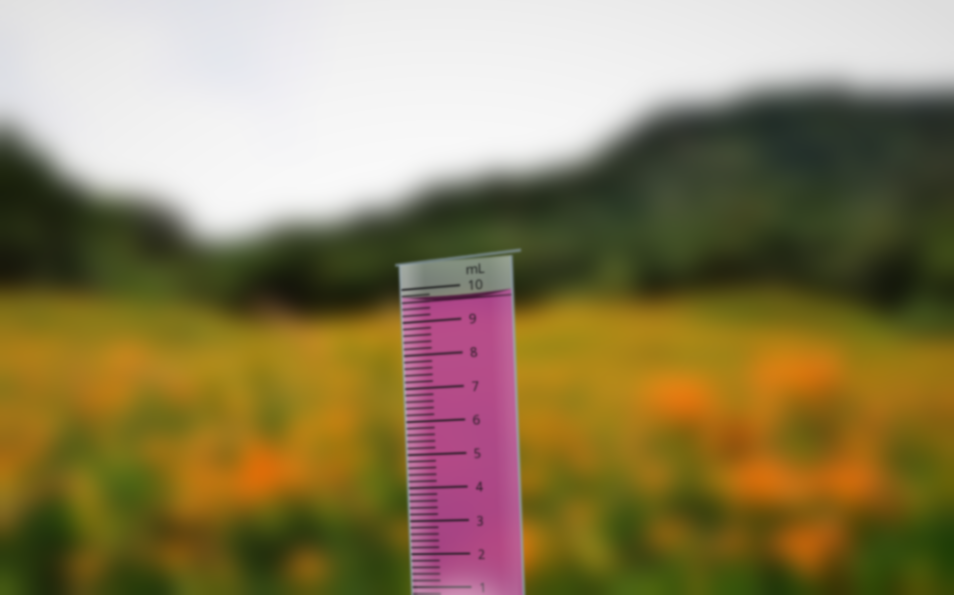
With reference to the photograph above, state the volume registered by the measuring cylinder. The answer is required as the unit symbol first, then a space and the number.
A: mL 9.6
